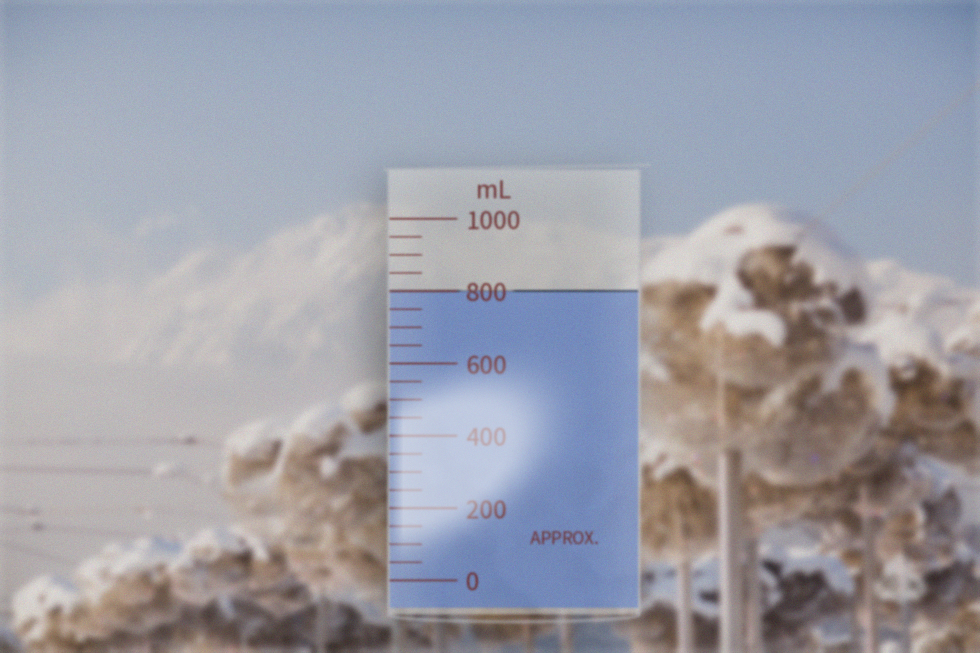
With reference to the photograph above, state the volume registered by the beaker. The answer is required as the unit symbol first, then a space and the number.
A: mL 800
